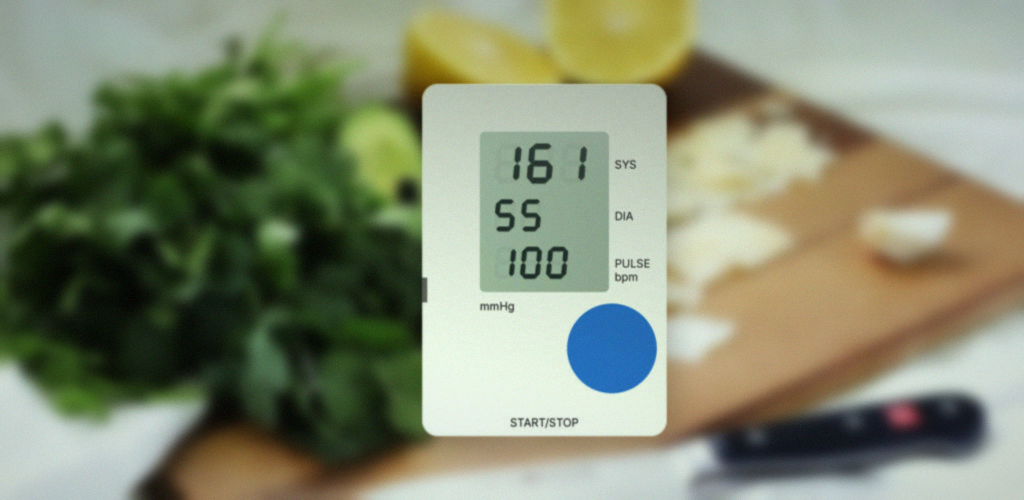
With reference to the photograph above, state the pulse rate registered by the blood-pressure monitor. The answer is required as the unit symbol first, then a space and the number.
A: bpm 100
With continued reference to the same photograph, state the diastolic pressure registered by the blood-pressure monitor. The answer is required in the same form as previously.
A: mmHg 55
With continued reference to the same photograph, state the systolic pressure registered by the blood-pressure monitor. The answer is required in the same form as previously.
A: mmHg 161
